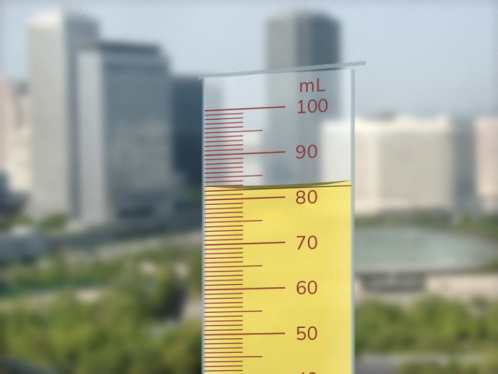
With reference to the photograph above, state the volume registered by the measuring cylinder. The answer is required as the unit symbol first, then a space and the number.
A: mL 82
